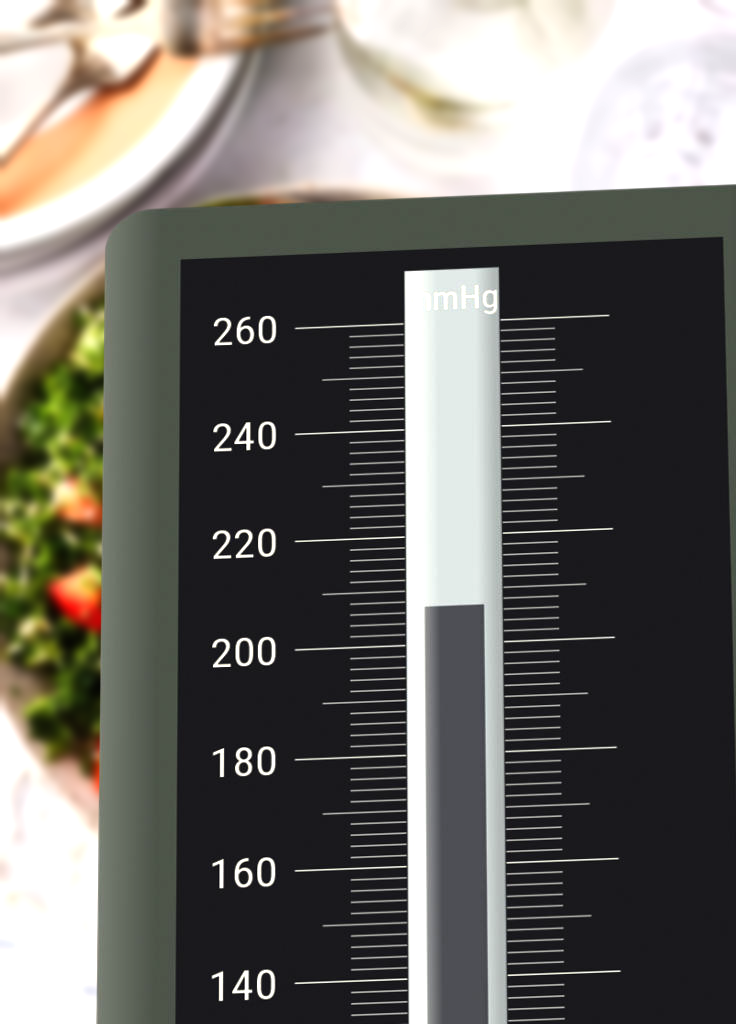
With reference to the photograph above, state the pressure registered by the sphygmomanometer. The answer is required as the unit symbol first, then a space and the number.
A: mmHg 207
